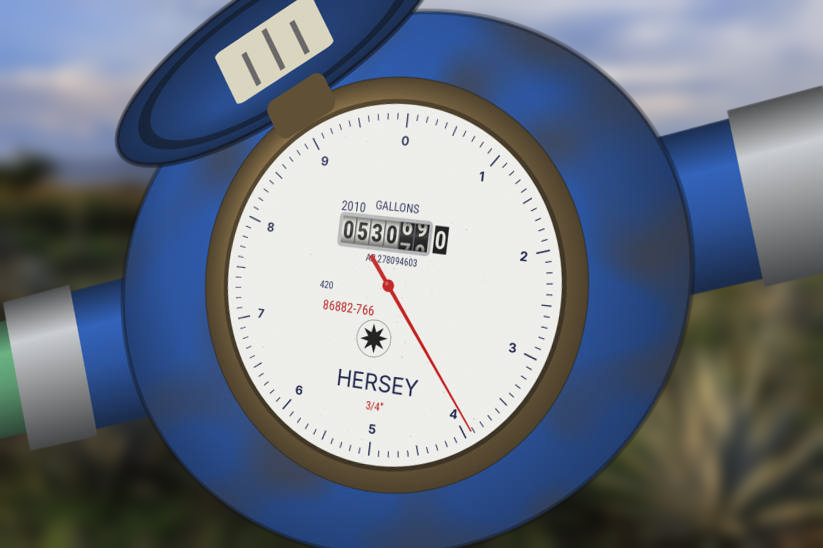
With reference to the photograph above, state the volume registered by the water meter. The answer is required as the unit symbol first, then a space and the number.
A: gal 530693.9
